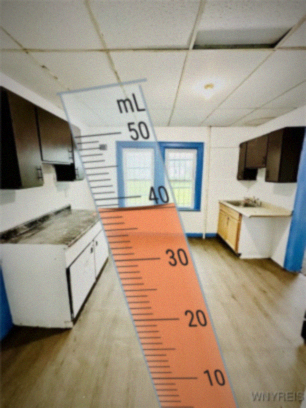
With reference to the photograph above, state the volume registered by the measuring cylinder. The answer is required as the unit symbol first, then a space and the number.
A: mL 38
